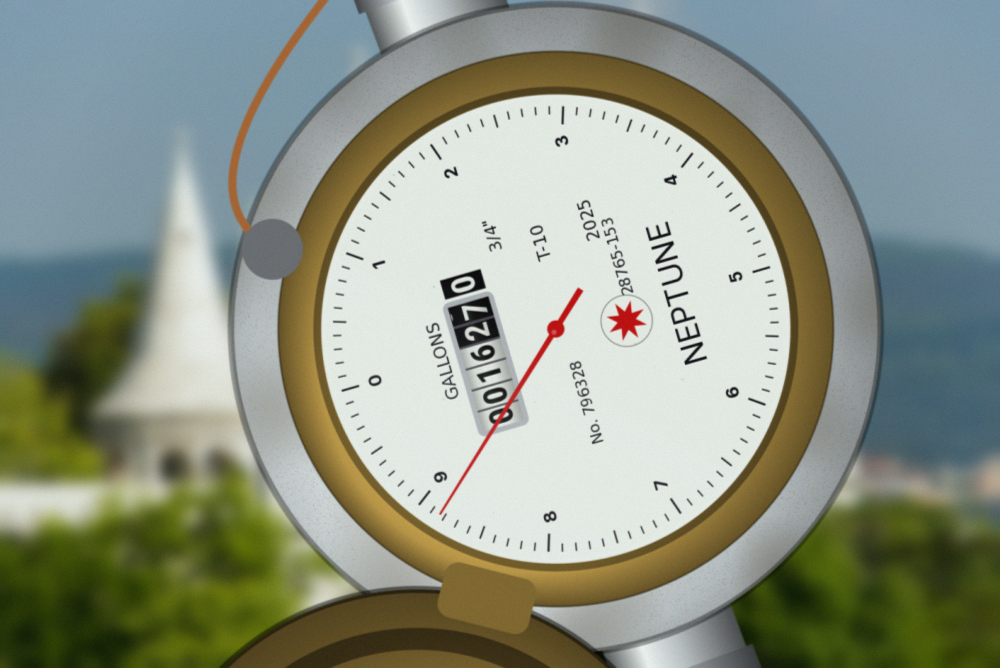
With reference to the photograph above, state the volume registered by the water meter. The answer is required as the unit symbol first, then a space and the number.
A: gal 16268.8
